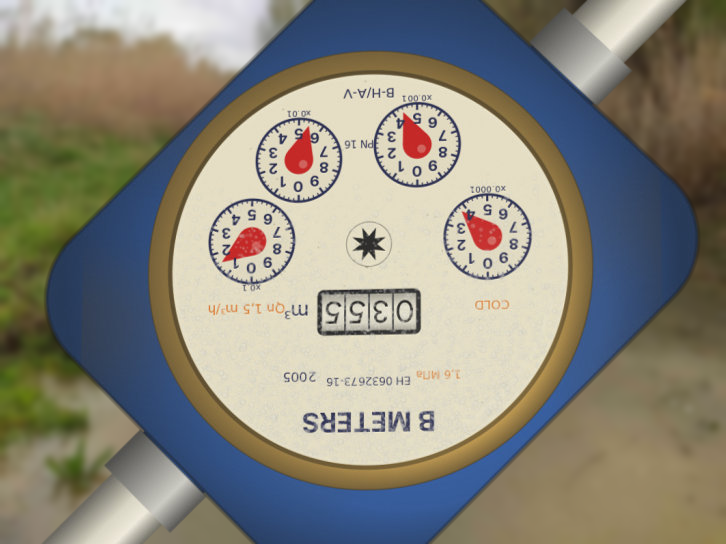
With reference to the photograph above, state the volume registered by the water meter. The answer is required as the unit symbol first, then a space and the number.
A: m³ 355.1543
